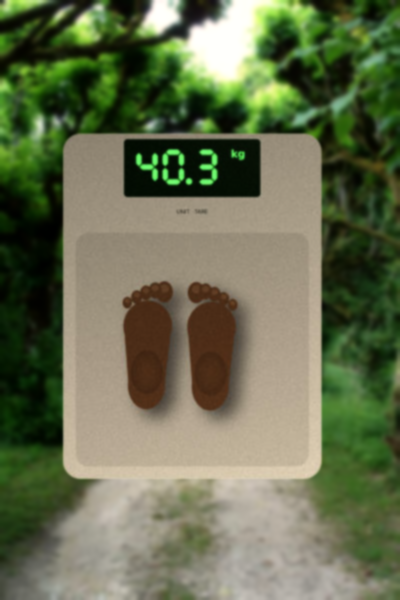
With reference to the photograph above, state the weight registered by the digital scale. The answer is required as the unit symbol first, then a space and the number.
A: kg 40.3
